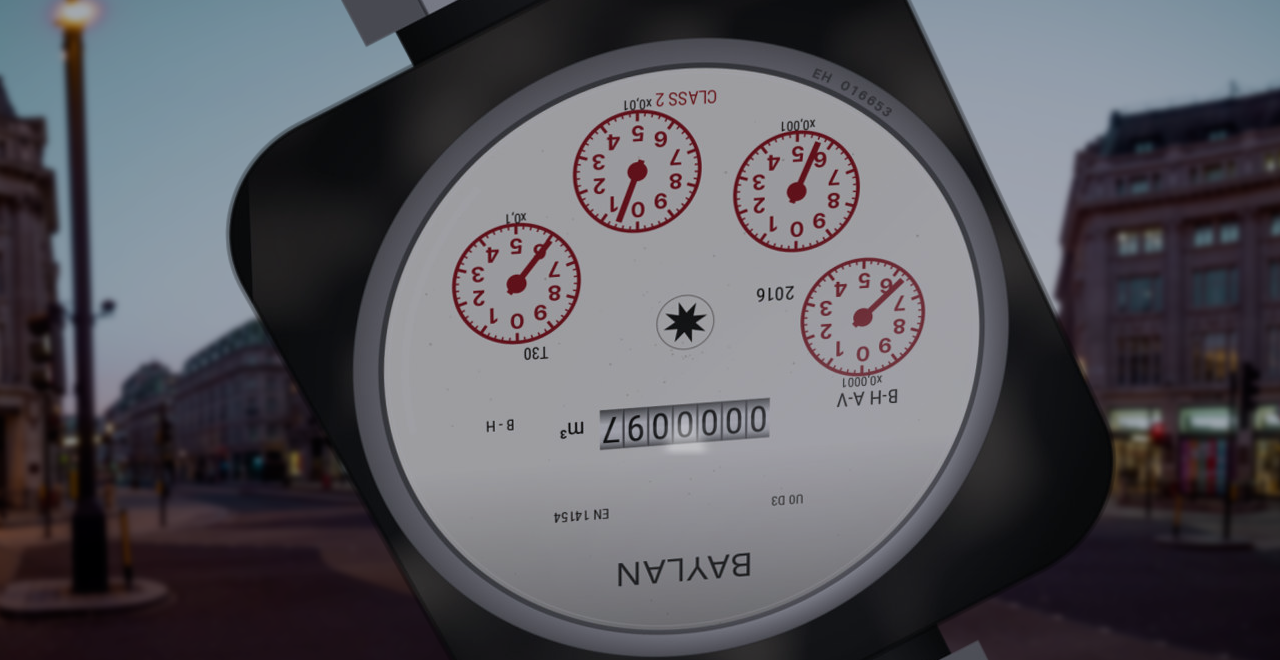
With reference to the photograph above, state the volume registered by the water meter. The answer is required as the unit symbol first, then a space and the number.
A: m³ 97.6056
